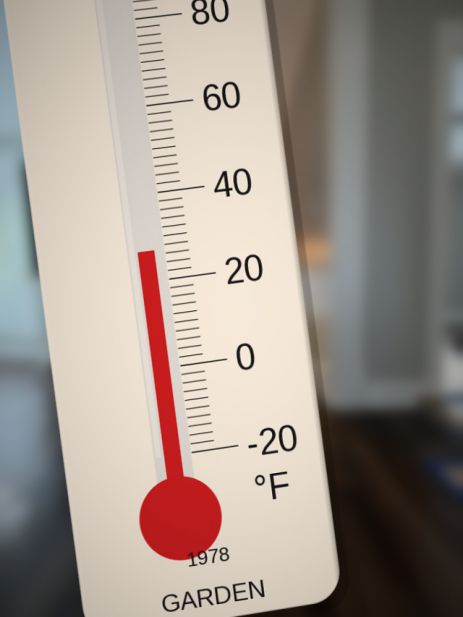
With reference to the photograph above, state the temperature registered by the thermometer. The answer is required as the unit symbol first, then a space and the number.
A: °F 27
